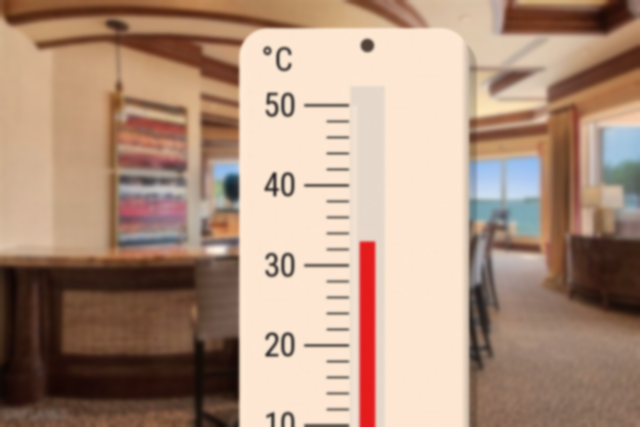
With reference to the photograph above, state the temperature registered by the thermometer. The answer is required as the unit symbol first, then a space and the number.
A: °C 33
